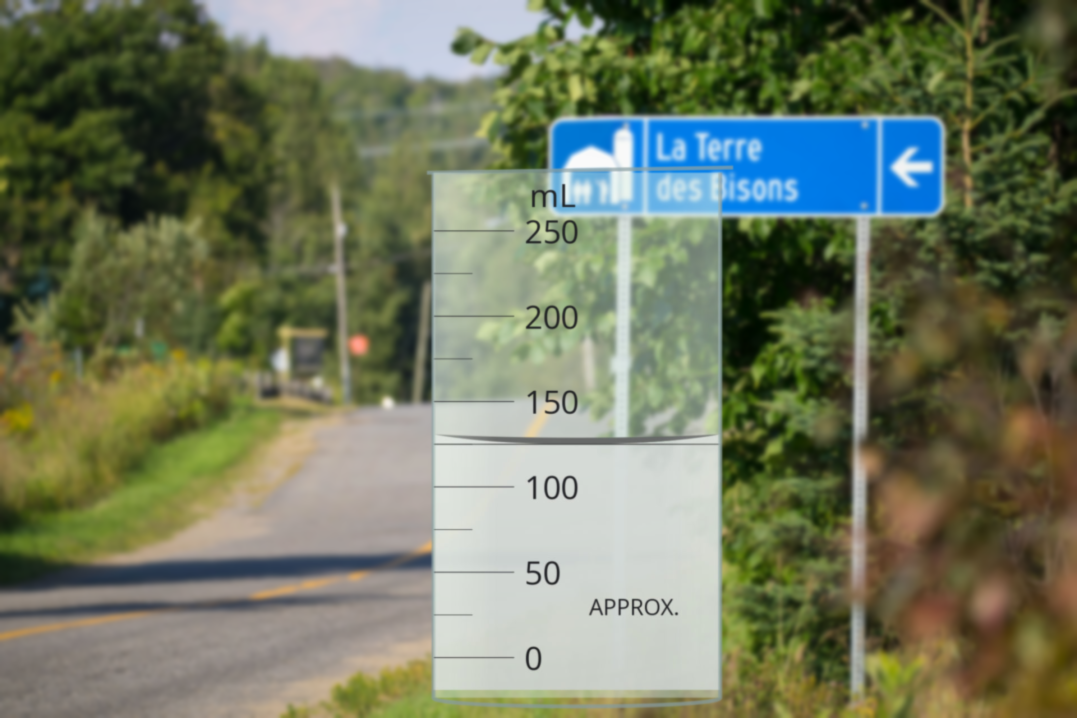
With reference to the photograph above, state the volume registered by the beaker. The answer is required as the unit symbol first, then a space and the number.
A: mL 125
